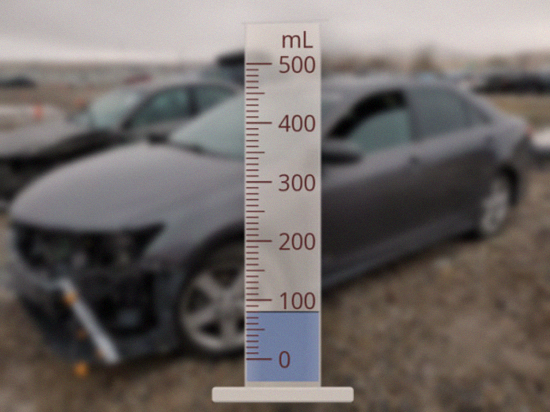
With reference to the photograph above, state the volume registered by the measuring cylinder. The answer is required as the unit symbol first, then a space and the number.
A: mL 80
